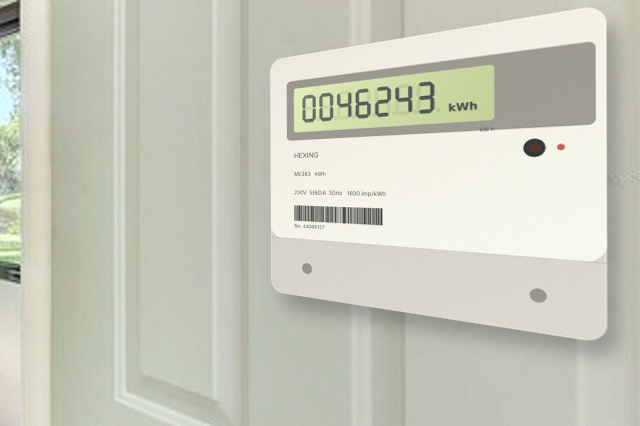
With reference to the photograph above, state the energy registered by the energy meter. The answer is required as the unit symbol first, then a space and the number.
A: kWh 46243
